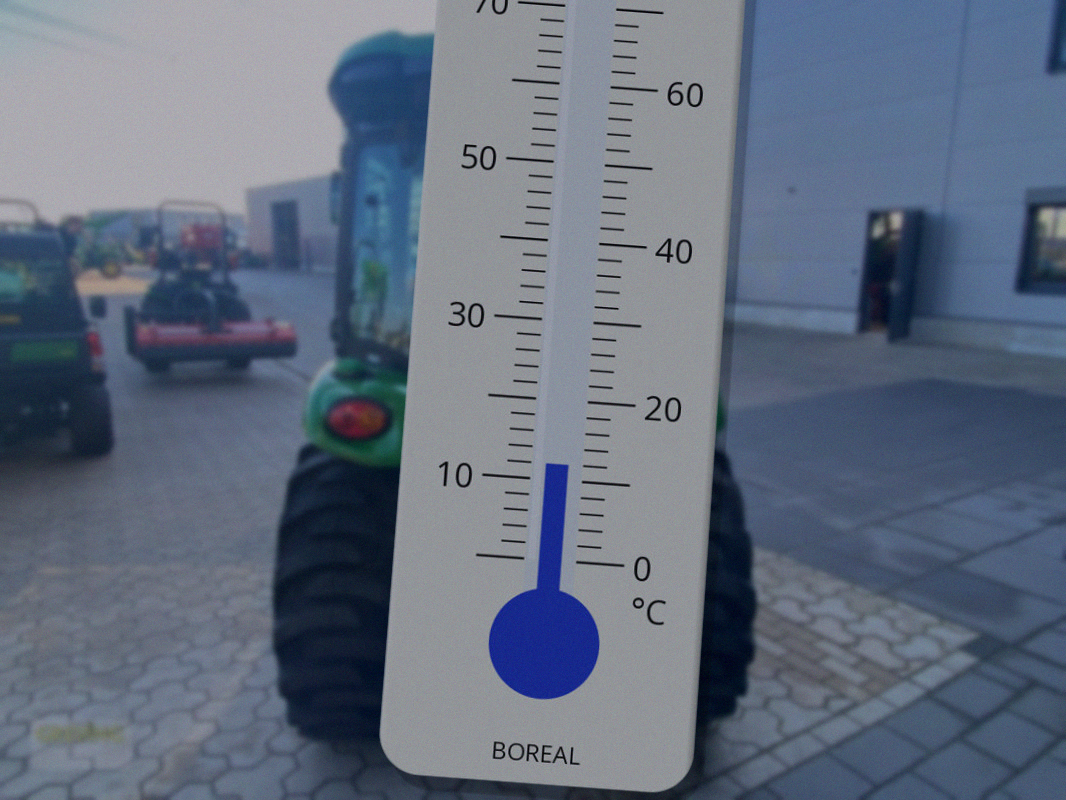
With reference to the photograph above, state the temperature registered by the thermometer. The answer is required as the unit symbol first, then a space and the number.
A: °C 12
